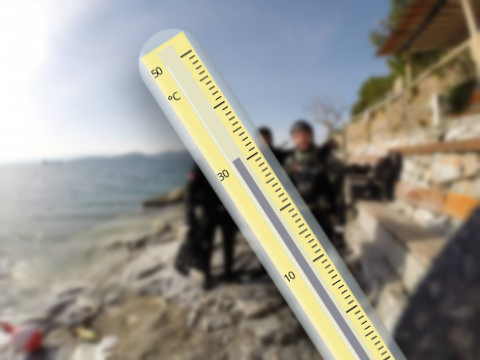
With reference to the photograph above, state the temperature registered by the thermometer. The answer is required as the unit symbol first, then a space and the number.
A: °C 31
